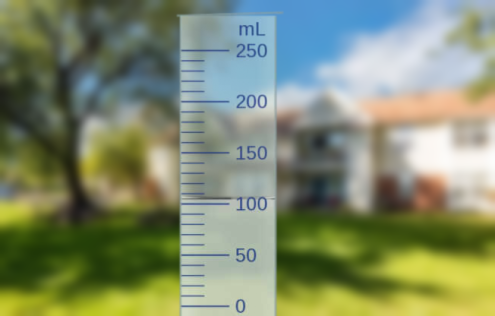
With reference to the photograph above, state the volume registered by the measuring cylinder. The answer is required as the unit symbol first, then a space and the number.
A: mL 105
